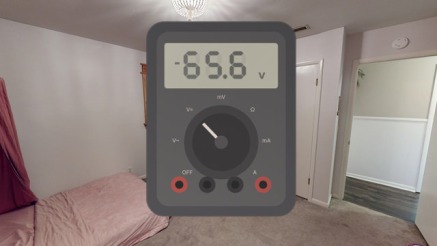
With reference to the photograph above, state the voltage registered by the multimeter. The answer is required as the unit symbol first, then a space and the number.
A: V -65.6
